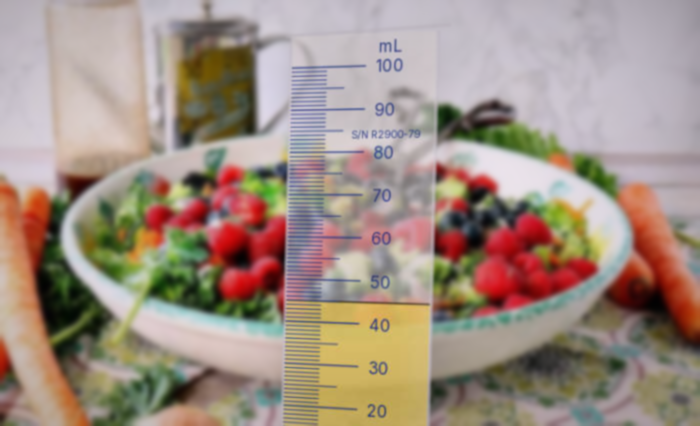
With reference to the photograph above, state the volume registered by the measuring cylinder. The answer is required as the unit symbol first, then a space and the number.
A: mL 45
